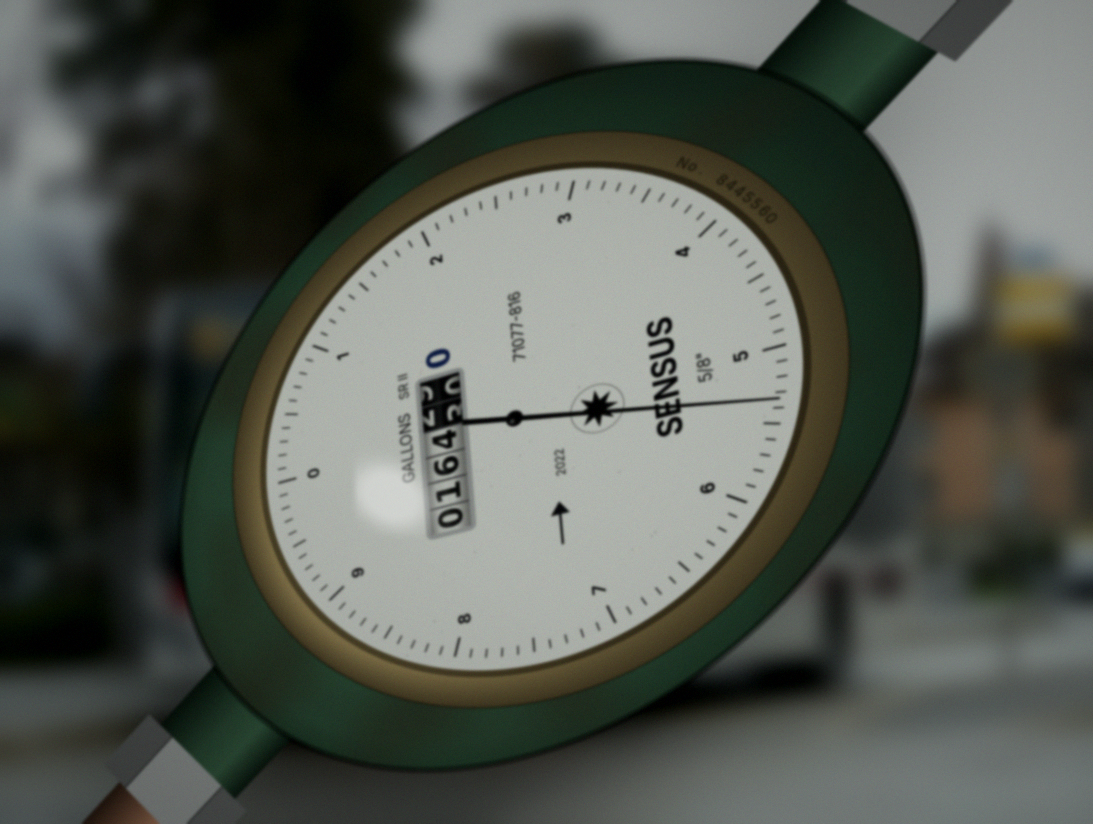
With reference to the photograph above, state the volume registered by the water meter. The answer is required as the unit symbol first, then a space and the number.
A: gal 164295.3
